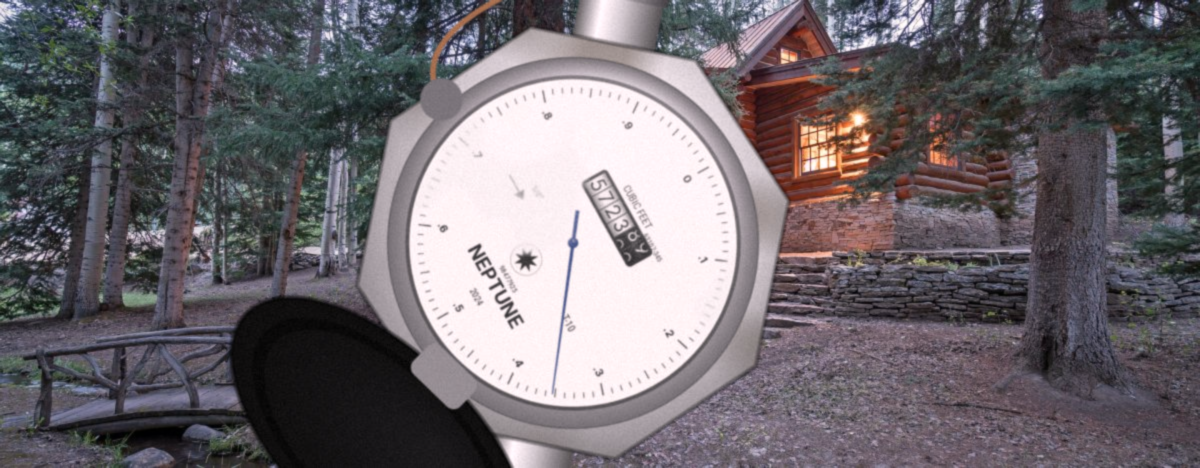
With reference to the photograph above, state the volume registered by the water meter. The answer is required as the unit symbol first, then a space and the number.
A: ft³ 572389.35
